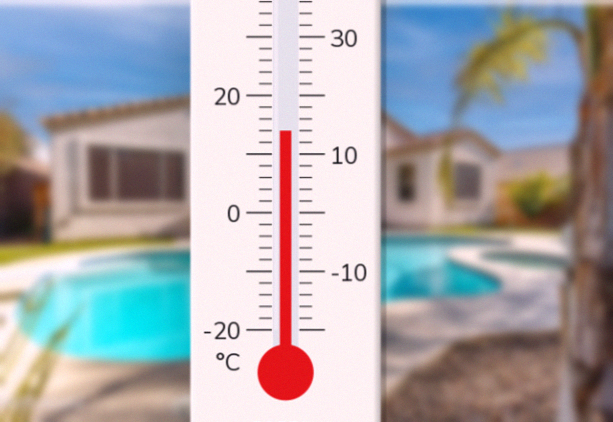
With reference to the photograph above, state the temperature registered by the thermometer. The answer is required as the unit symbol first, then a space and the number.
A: °C 14
